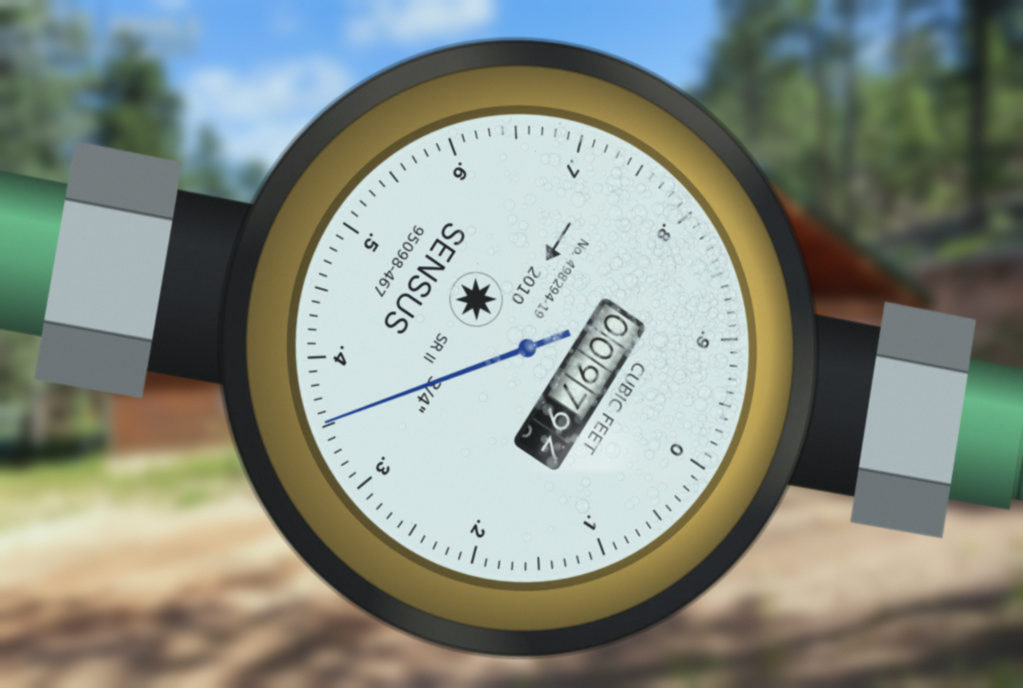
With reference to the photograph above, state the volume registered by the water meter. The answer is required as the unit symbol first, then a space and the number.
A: ft³ 9792.35
